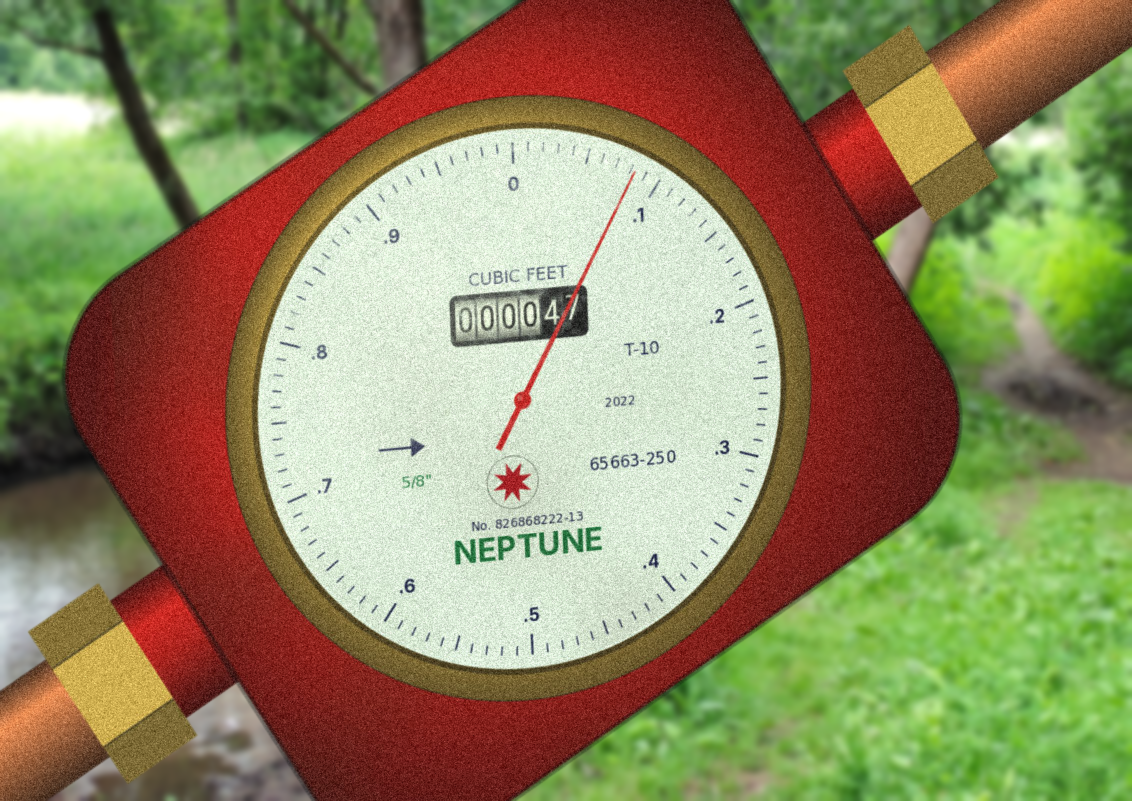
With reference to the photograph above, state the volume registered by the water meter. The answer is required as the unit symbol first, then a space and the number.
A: ft³ 47.08
